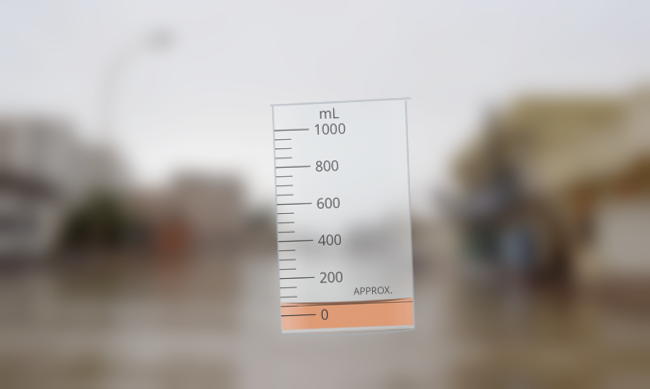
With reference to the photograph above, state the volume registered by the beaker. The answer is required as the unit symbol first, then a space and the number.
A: mL 50
